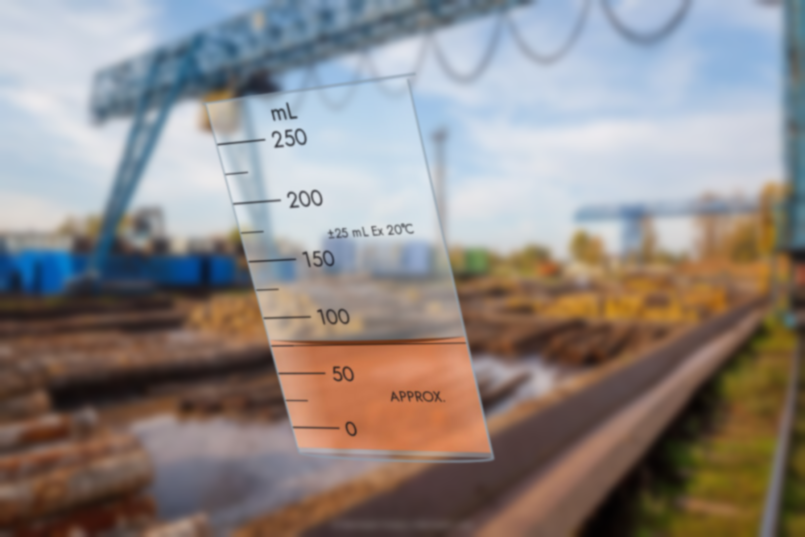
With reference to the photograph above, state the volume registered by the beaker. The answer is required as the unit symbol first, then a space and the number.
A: mL 75
